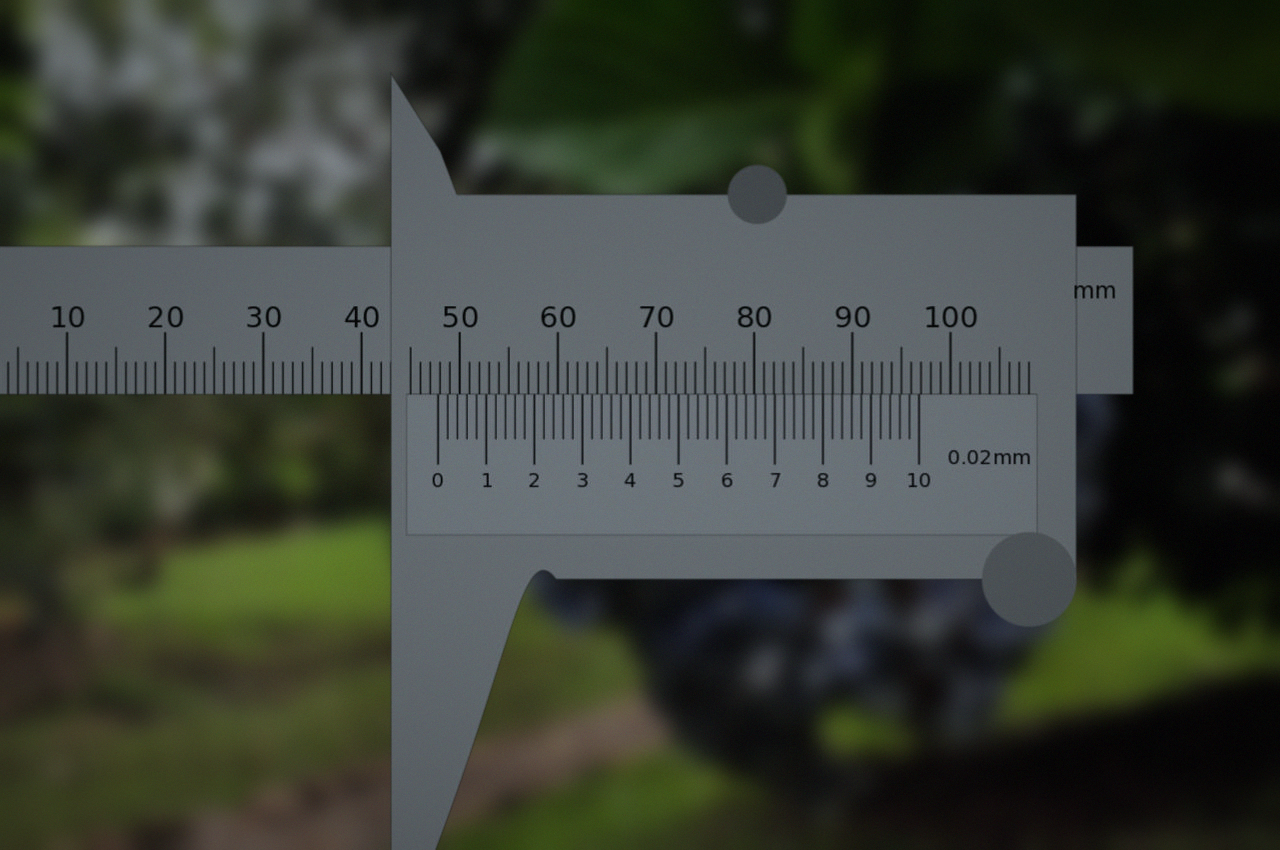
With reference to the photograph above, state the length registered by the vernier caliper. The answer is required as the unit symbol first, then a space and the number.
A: mm 47.8
